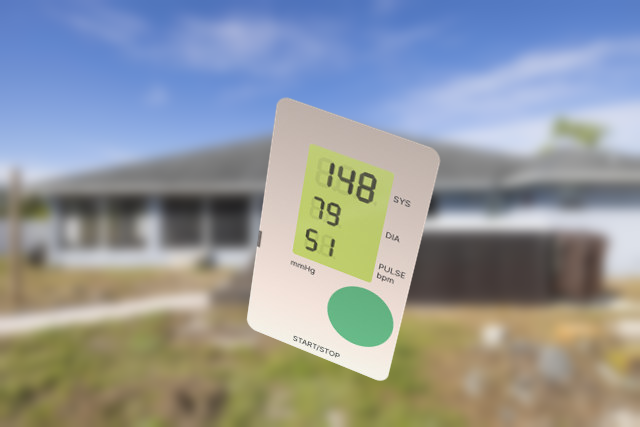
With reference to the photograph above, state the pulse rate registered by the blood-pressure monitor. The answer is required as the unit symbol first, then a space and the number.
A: bpm 51
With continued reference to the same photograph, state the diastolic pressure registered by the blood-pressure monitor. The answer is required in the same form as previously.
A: mmHg 79
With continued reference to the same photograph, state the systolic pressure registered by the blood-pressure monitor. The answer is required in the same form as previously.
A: mmHg 148
